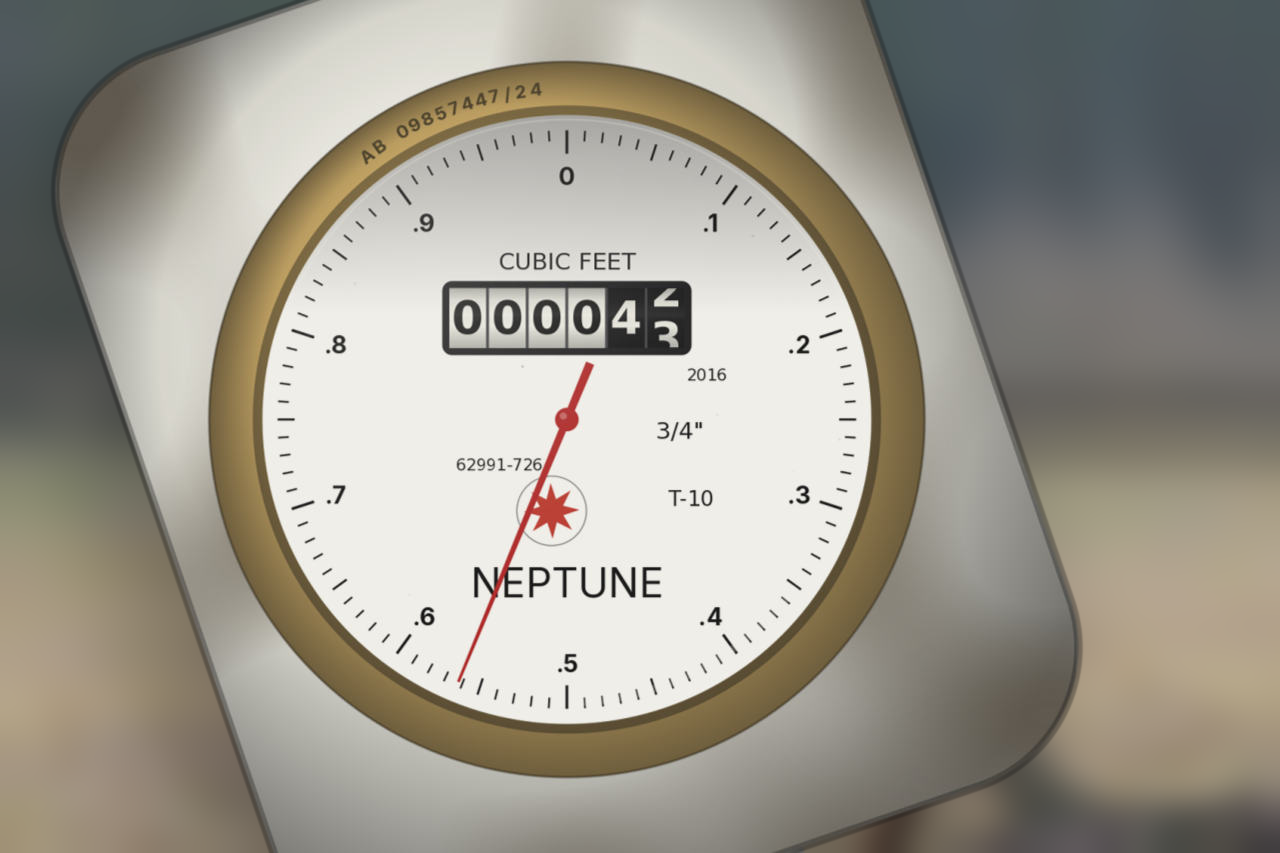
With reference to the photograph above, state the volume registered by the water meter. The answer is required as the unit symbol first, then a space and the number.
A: ft³ 42.56
